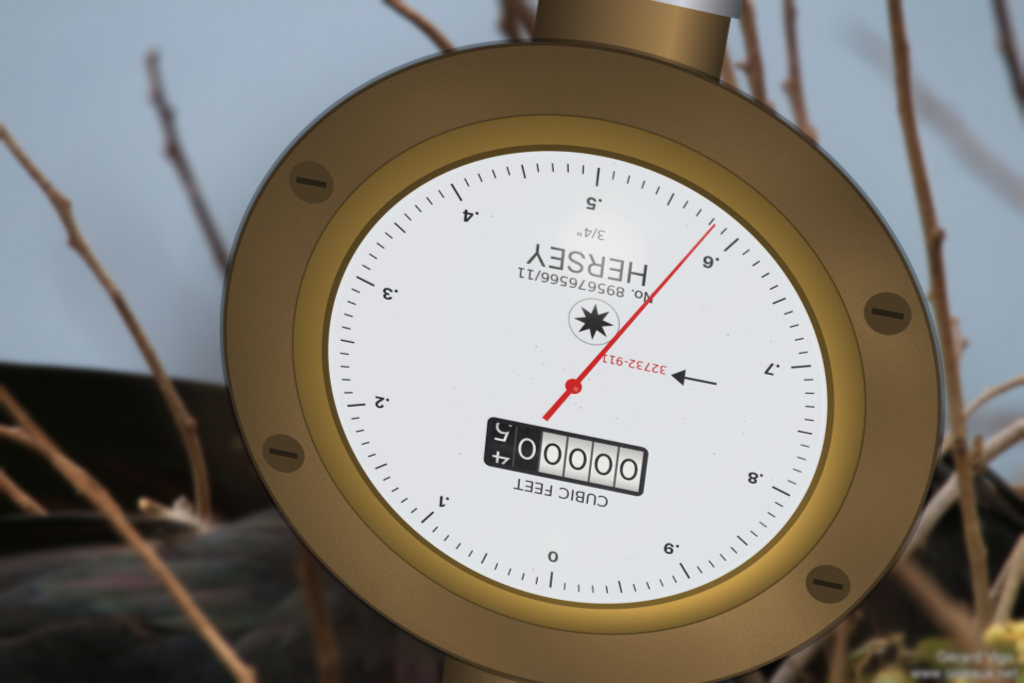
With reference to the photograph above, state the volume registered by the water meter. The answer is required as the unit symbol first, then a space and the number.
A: ft³ 4.58
